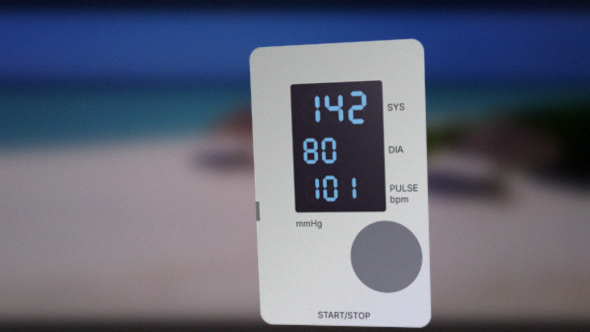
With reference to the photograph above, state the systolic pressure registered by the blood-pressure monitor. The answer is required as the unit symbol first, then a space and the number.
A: mmHg 142
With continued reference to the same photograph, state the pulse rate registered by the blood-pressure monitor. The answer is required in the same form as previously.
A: bpm 101
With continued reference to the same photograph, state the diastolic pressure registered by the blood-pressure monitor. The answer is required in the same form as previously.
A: mmHg 80
